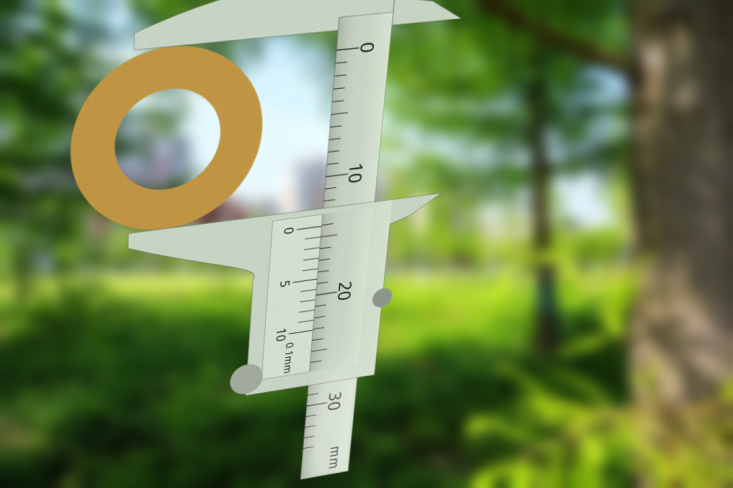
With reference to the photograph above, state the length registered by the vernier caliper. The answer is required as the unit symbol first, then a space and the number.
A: mm 14.1
